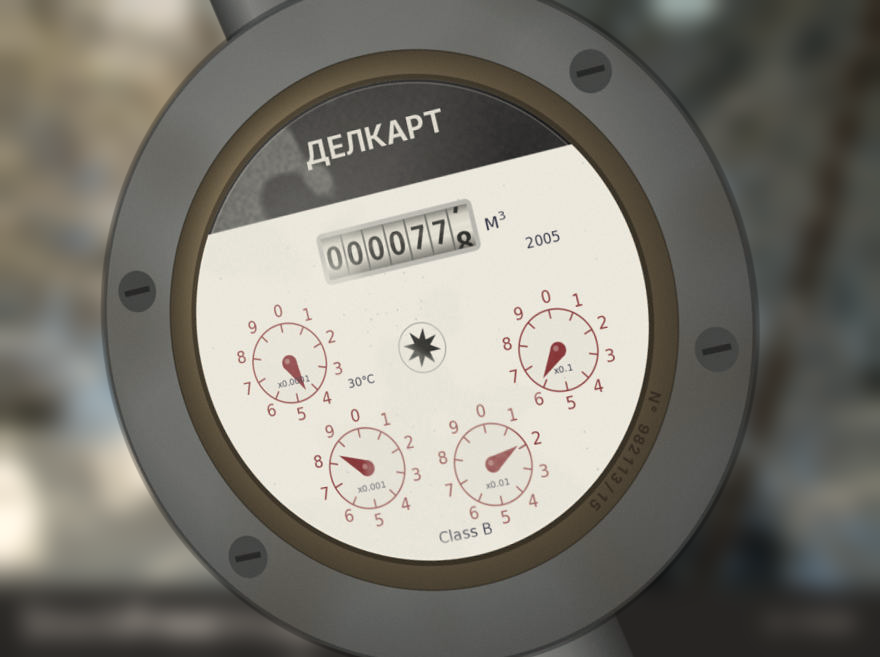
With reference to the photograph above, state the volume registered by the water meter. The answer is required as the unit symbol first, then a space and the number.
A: m³ 777.6184
